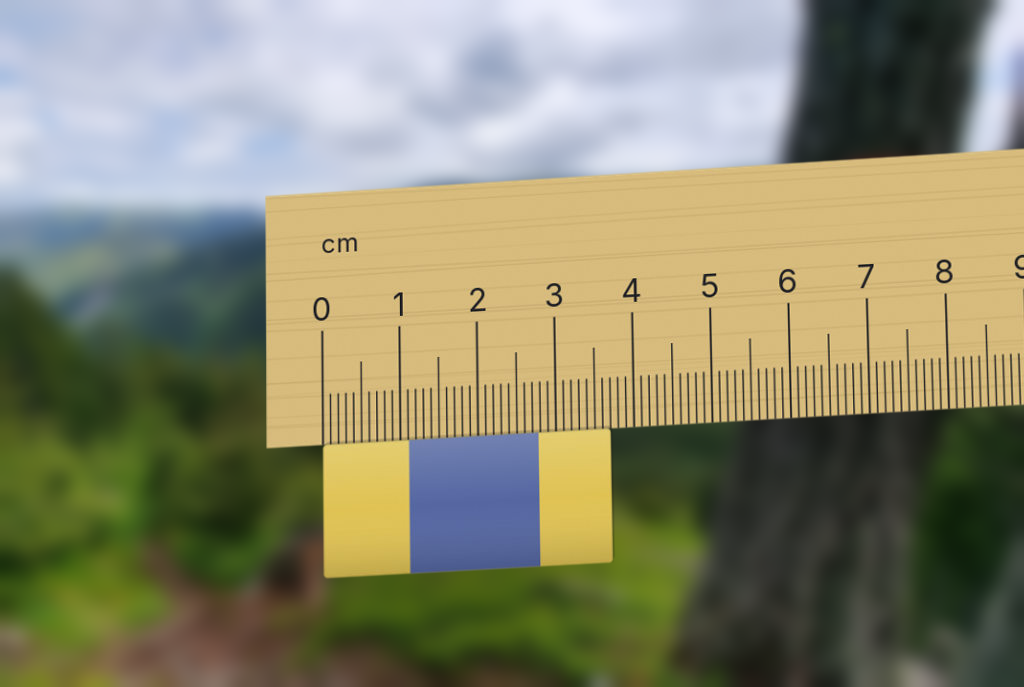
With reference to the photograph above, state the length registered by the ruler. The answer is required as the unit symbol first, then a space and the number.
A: cm 3.7
